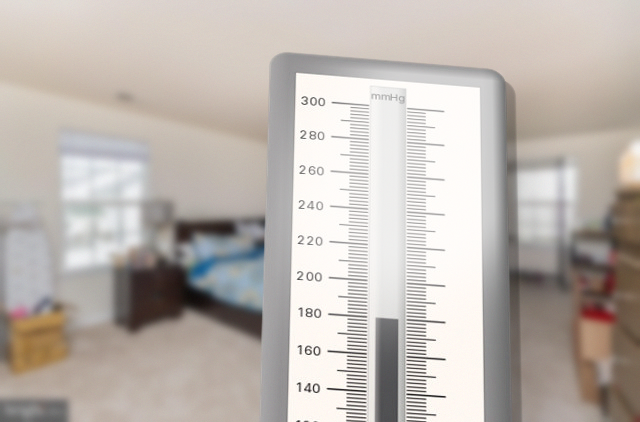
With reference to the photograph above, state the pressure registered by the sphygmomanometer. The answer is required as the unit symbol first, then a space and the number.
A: mmHg 180
